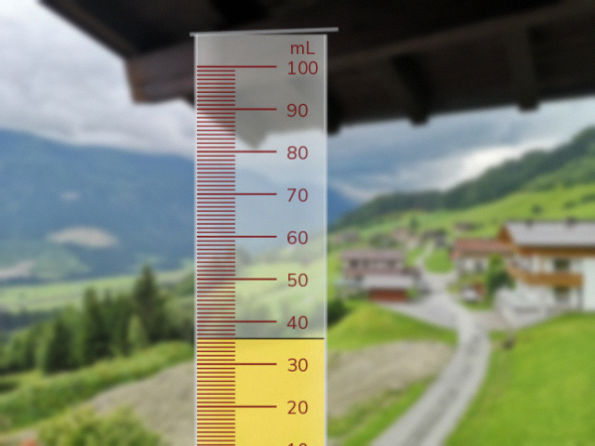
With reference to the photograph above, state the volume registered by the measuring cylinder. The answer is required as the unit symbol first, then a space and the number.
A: mL 36
